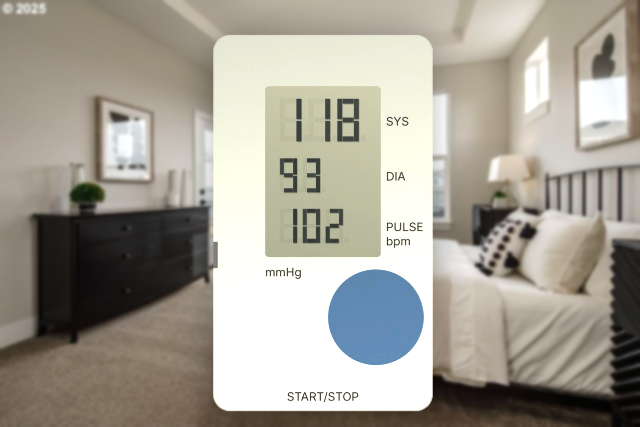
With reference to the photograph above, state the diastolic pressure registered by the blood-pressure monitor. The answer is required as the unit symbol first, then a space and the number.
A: mmHg 93
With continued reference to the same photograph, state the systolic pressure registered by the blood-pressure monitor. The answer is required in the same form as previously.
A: mmHg 118
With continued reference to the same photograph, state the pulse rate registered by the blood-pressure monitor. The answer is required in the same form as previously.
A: bpm 102
